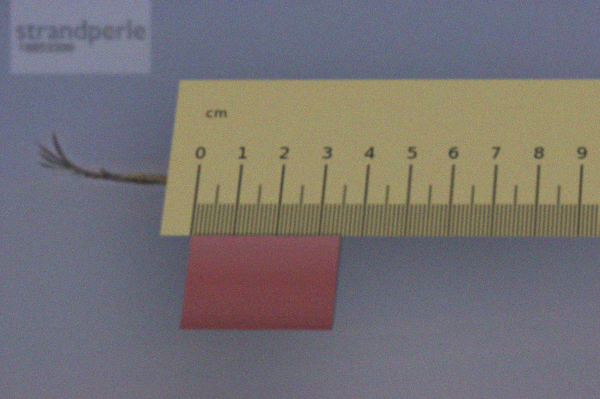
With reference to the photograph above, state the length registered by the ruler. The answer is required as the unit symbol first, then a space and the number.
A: cm 3.5
